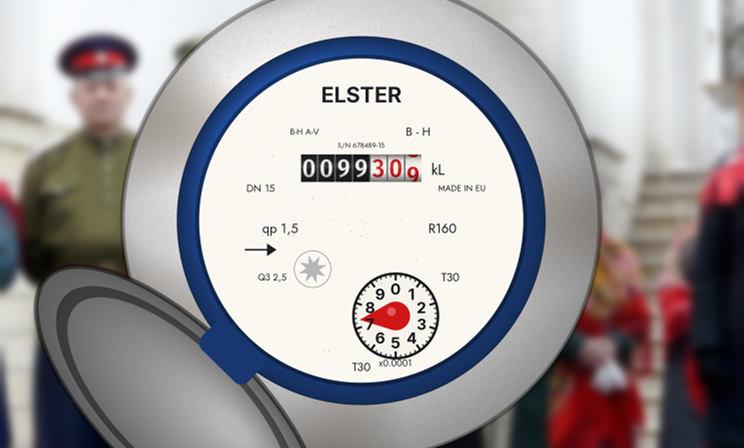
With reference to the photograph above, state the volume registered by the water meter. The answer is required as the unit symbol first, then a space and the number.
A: kL 99.3087
